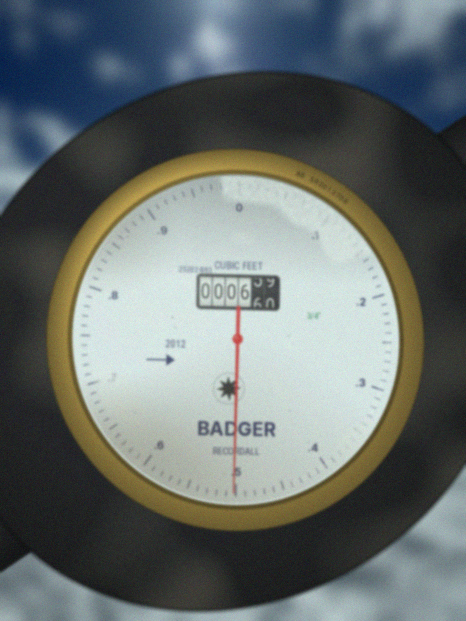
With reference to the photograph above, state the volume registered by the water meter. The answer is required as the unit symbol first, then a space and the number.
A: ft³ 659.50
